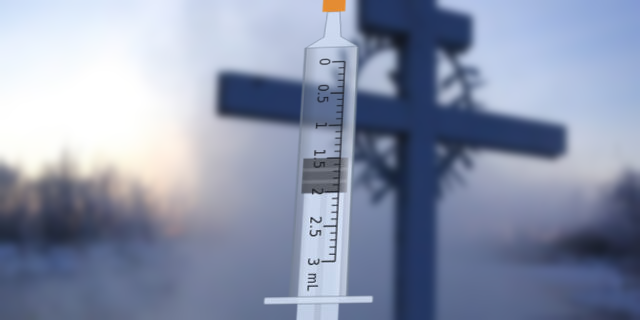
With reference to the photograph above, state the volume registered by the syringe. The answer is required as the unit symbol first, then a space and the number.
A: mL 1.5
